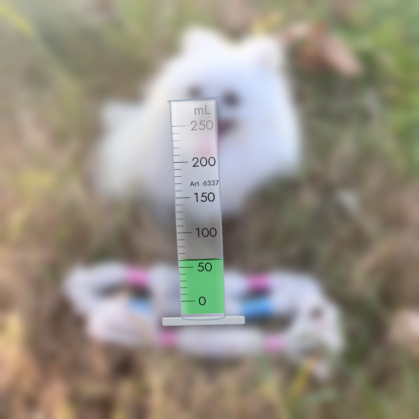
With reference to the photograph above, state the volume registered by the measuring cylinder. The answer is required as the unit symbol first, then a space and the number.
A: mL 60
